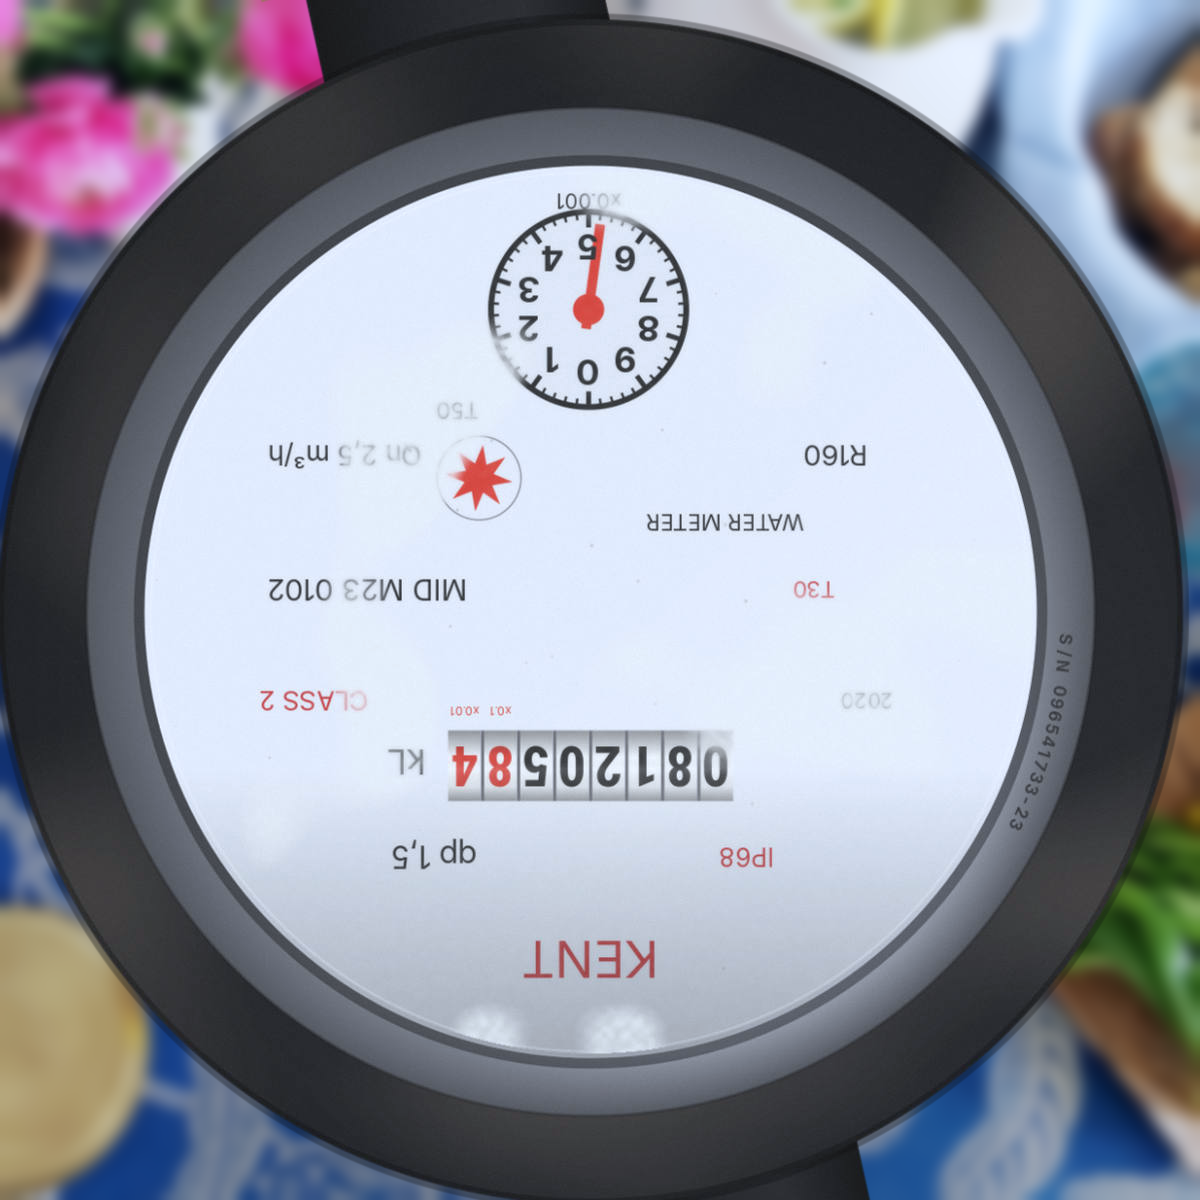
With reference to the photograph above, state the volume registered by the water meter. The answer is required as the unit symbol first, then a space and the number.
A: kL 81205.845
